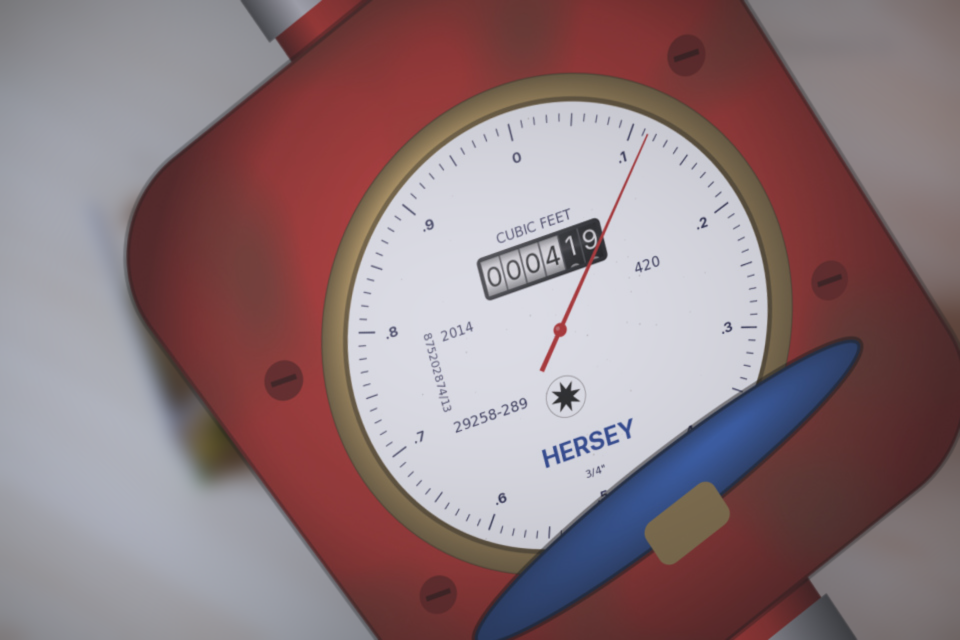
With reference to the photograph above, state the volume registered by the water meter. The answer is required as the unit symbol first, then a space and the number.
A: ft³ 419.11
